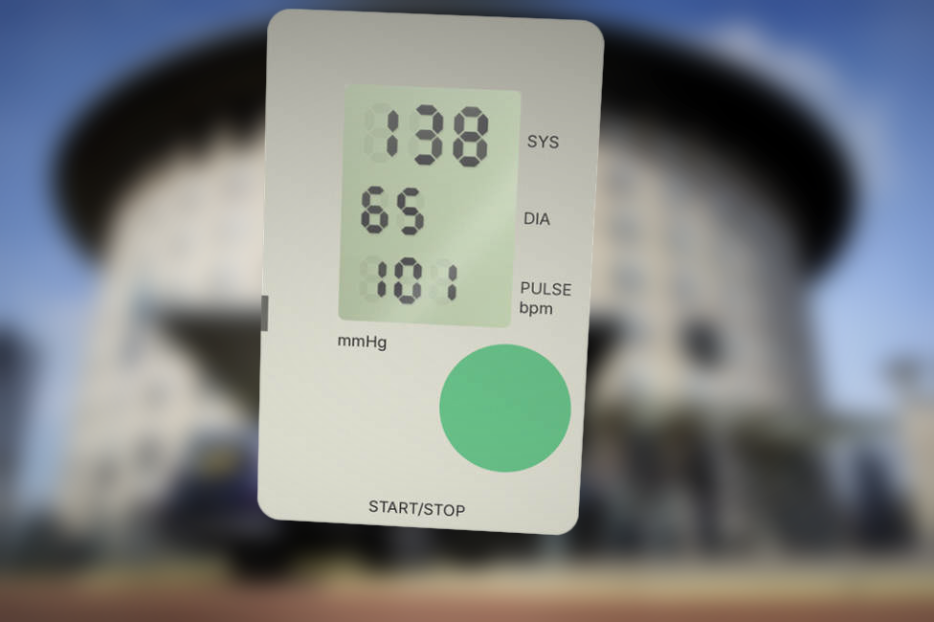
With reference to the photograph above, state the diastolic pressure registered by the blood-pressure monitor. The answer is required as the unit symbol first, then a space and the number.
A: mmHg 65
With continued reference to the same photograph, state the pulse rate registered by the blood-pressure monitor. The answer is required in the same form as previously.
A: bpm 101
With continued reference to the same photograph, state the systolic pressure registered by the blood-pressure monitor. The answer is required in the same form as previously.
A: mmHg 138
